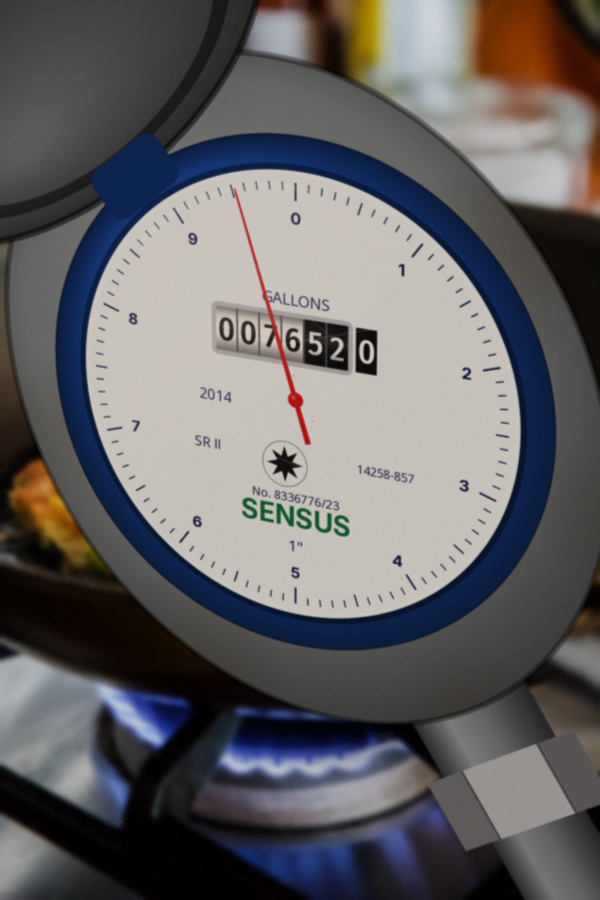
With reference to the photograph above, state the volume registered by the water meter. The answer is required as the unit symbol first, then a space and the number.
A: gal 76519.5
